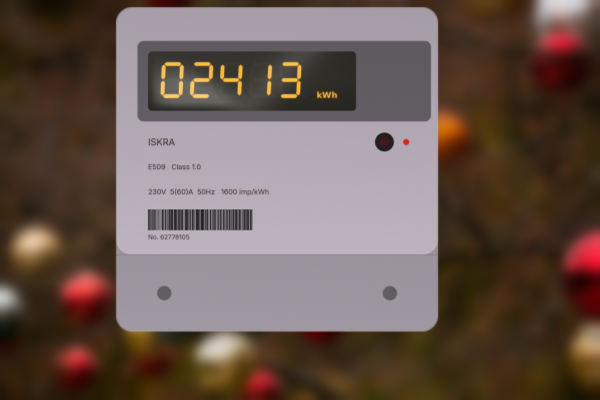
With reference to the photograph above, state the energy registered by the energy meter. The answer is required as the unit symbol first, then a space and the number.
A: kWh 2413
